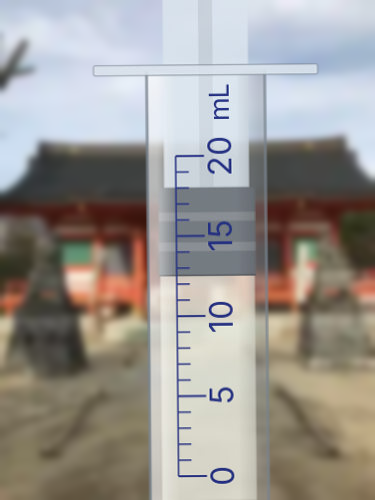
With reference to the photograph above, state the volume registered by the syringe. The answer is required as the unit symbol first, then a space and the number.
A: mL 12.5
